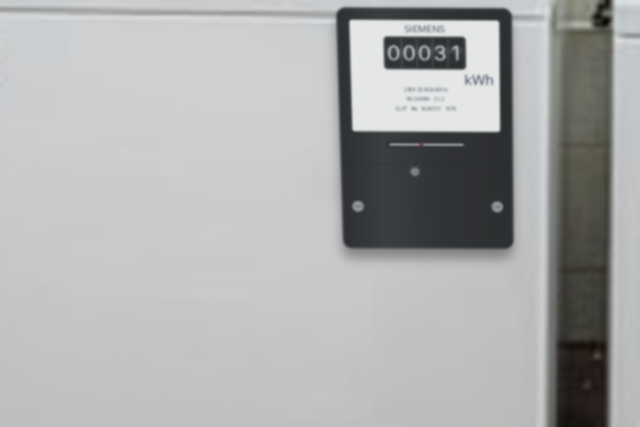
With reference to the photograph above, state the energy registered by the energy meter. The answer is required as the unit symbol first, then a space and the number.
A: kWh 31
